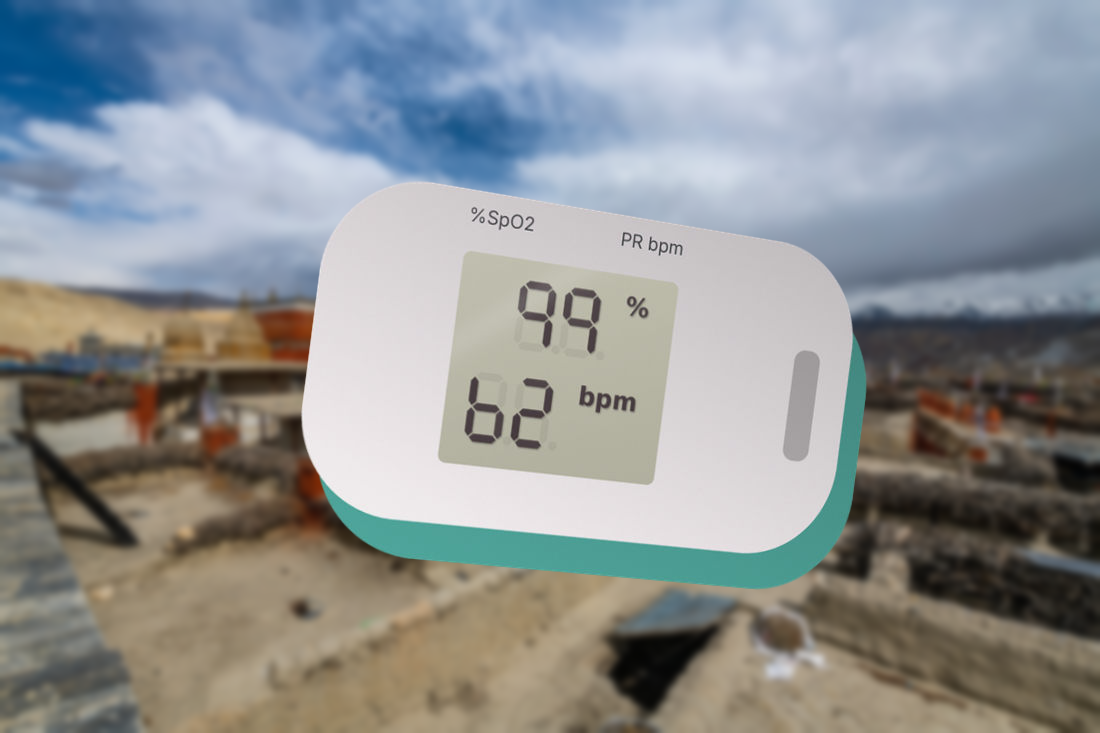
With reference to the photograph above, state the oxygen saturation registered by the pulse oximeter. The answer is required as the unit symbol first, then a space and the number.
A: % 99
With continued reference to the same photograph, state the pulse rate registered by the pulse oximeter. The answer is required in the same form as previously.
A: bpm 62
